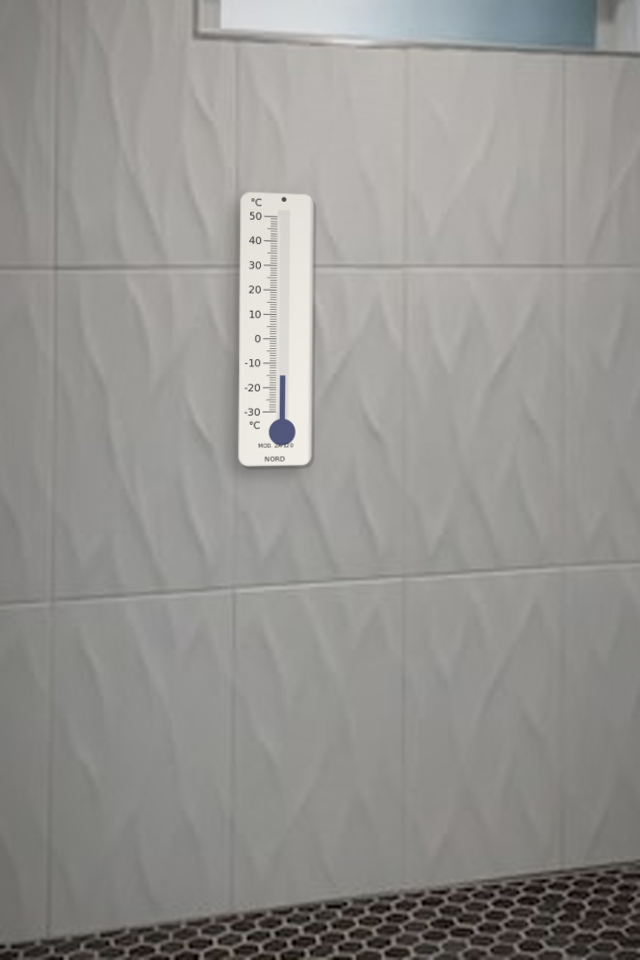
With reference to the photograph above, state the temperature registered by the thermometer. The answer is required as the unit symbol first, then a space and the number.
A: °C -15
